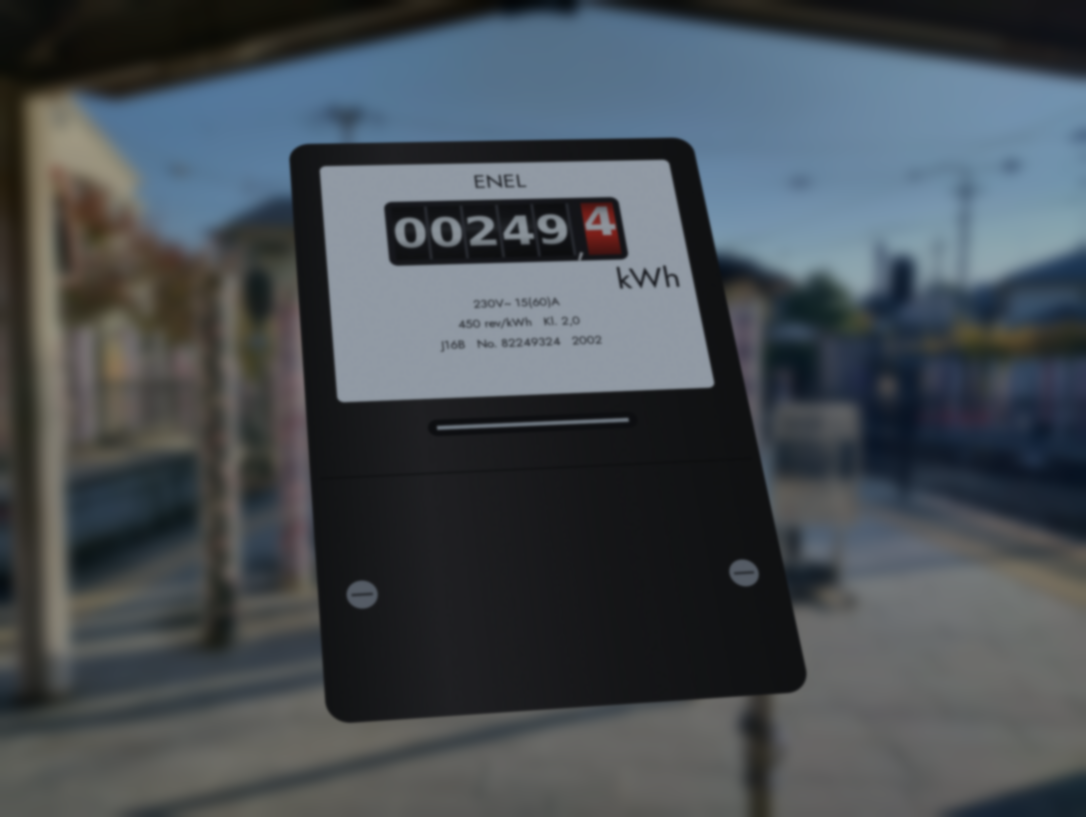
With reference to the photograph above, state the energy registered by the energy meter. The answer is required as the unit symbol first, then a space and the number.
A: kWh 249.4
